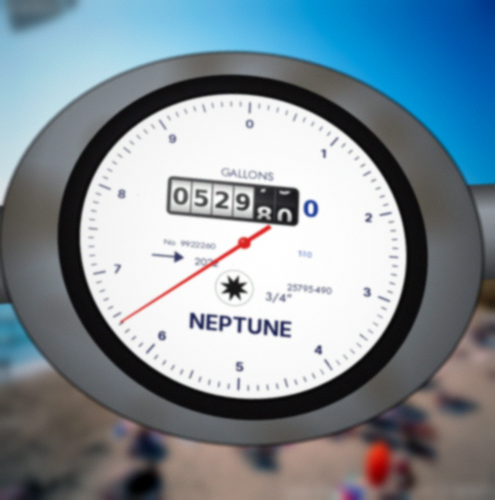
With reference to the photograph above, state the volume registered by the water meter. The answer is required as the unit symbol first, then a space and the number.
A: gal 529796.4
